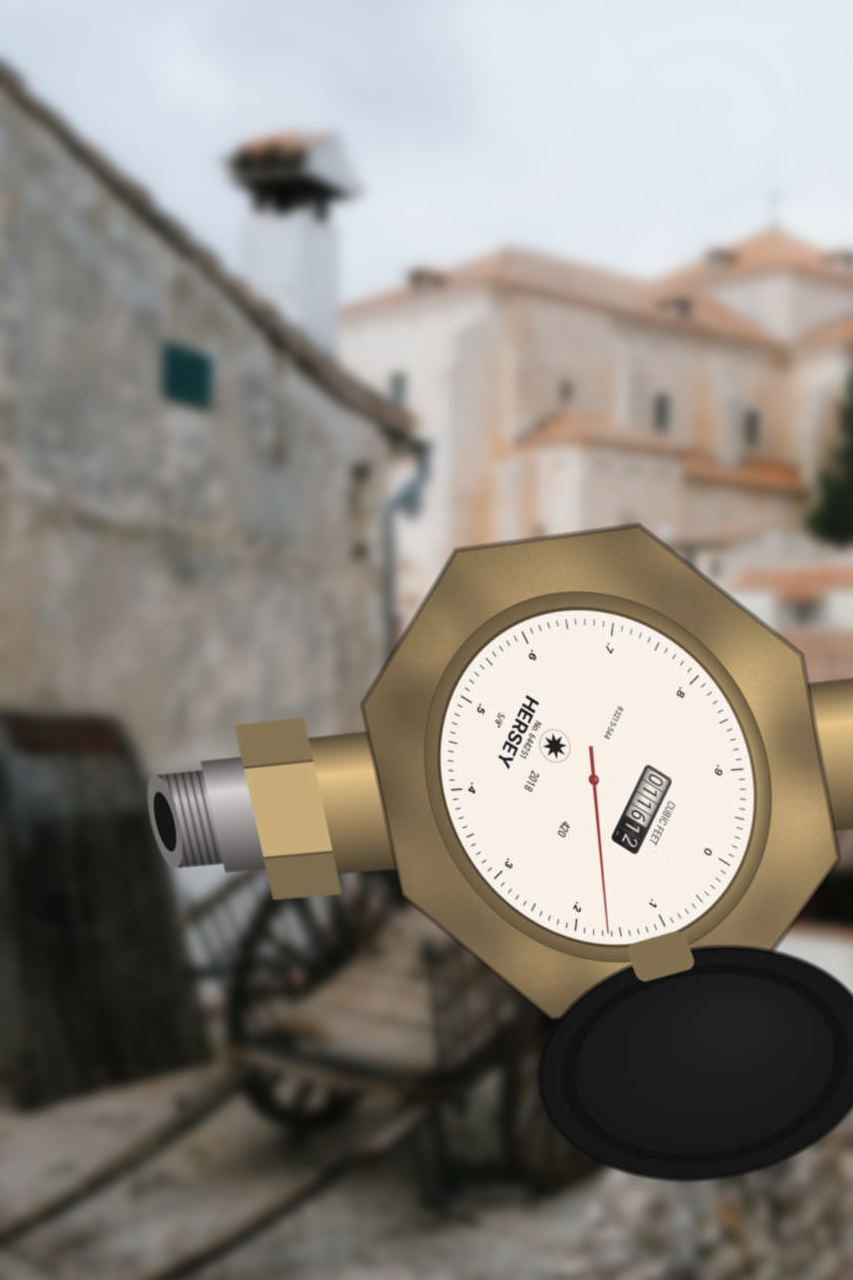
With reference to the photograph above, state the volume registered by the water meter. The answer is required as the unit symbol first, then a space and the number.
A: ft³ 11612.16
